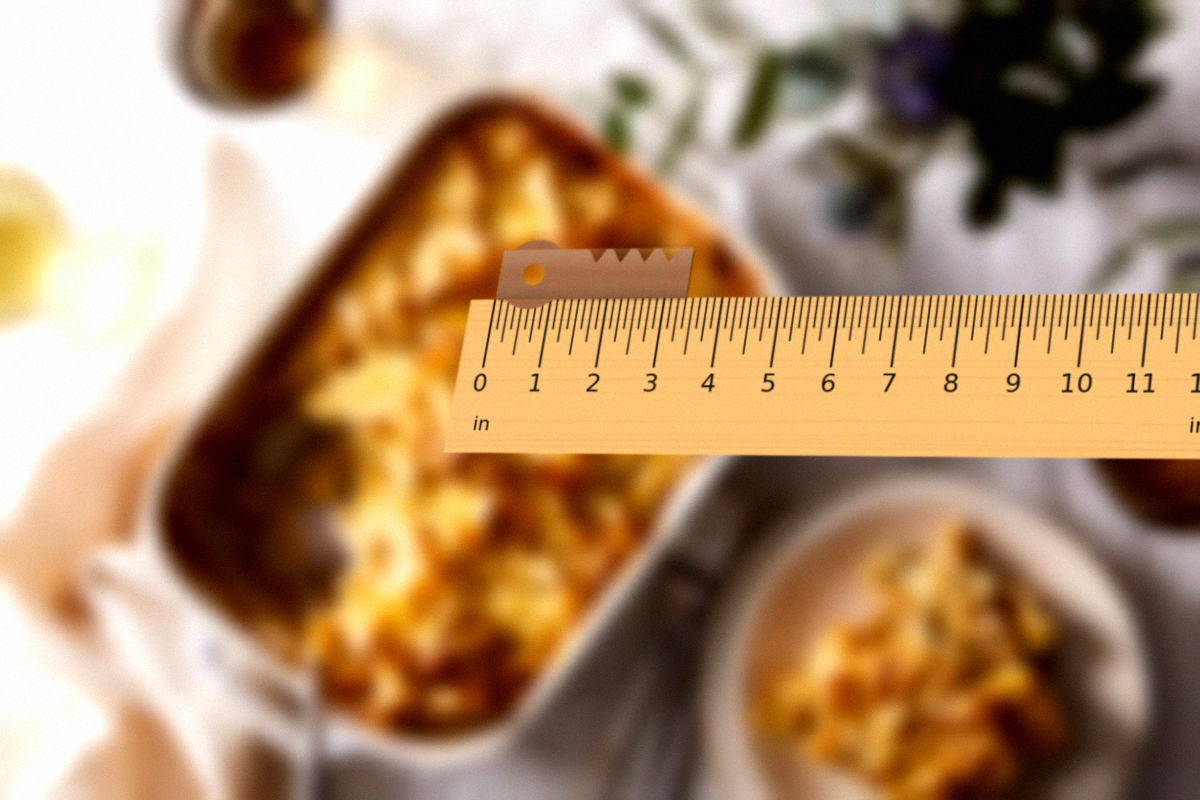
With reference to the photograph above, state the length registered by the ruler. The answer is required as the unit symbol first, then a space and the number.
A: in 3.375
